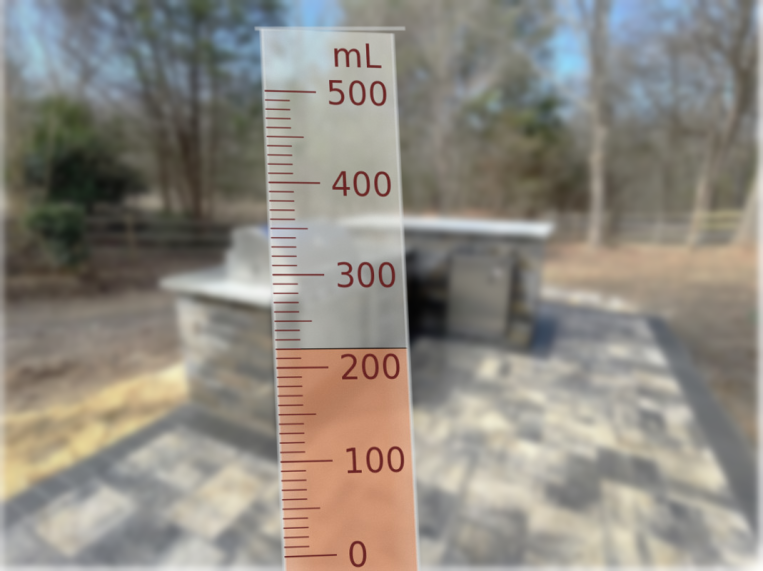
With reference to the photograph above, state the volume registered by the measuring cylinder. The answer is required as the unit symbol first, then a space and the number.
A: mL 220
